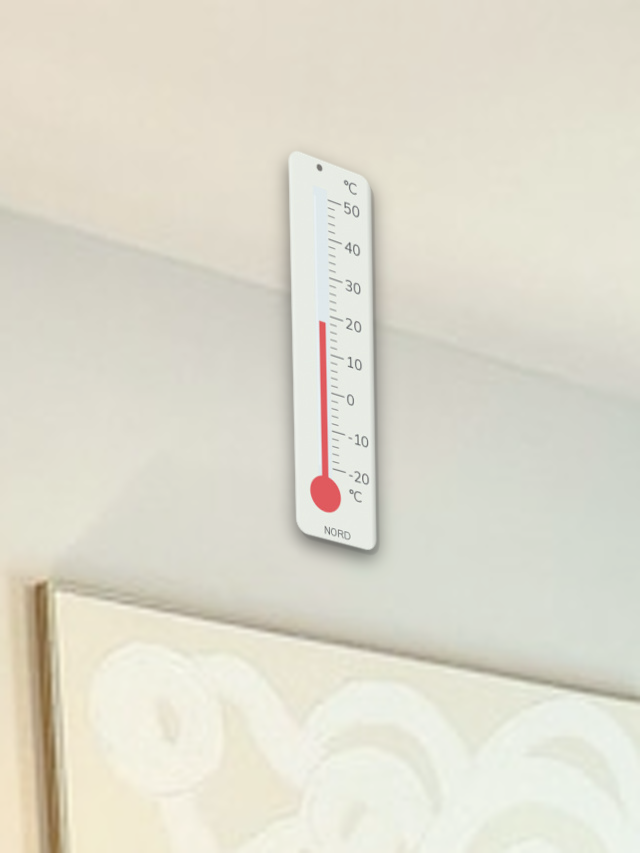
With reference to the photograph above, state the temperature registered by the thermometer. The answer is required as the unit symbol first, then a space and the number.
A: °C 18
